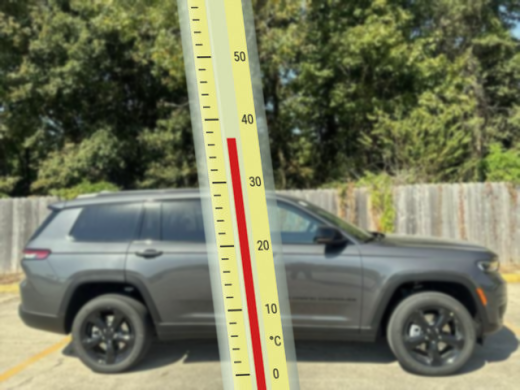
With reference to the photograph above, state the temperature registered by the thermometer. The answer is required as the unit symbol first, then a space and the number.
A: °C 37
